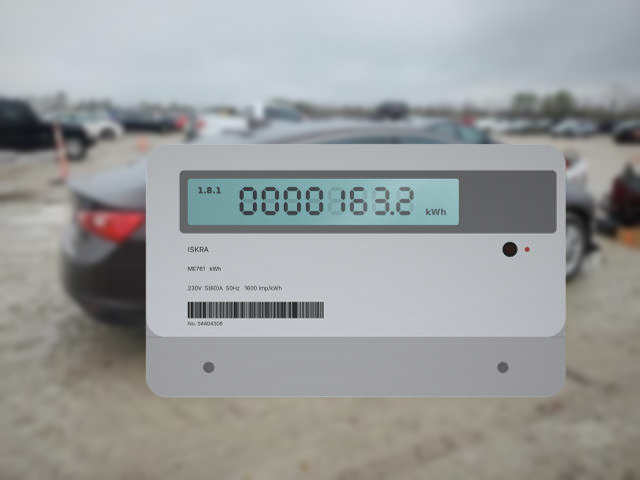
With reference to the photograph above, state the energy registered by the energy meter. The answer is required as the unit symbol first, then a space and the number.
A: kWh 163.2
